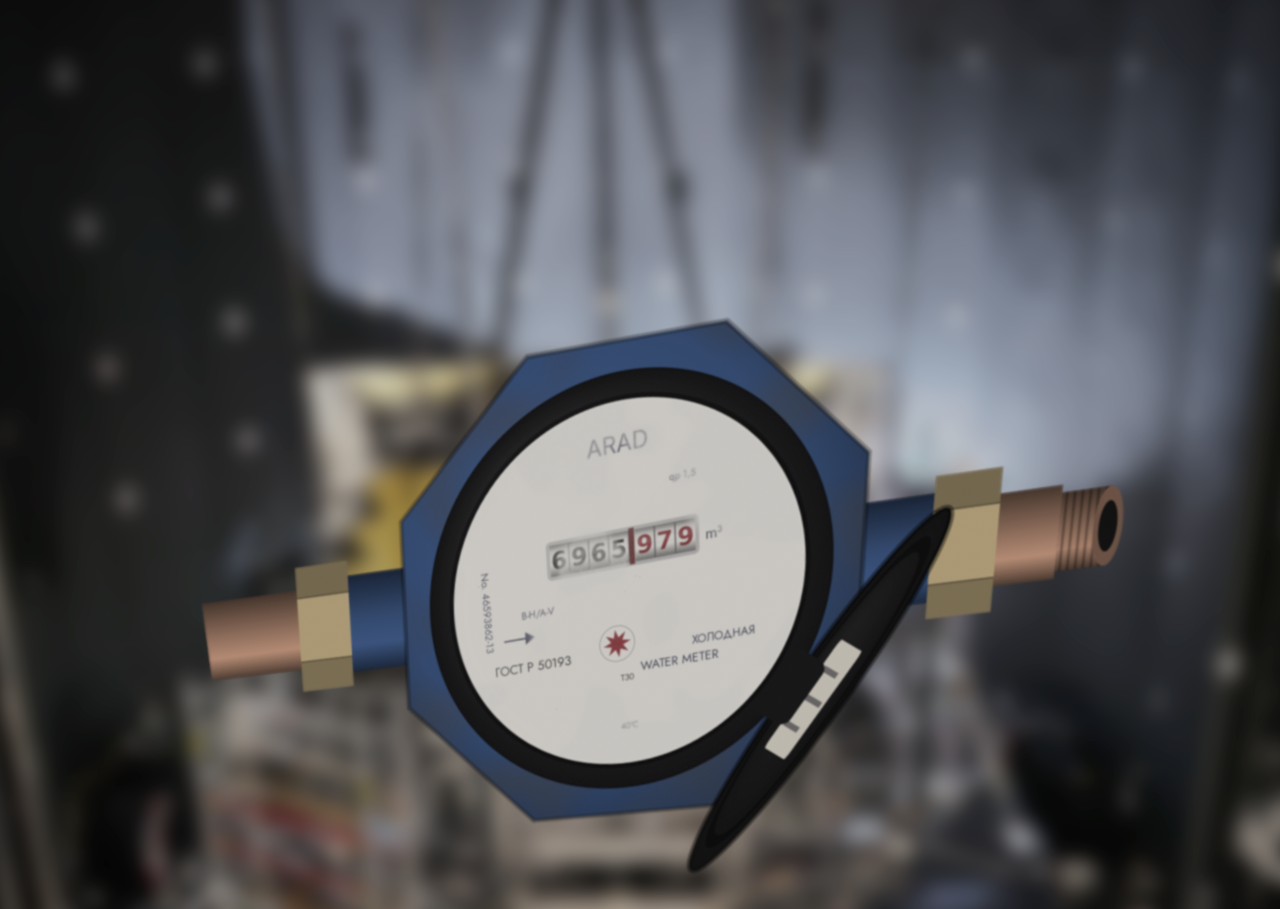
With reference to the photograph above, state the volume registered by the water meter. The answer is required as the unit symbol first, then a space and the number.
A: m³ 6965.979
